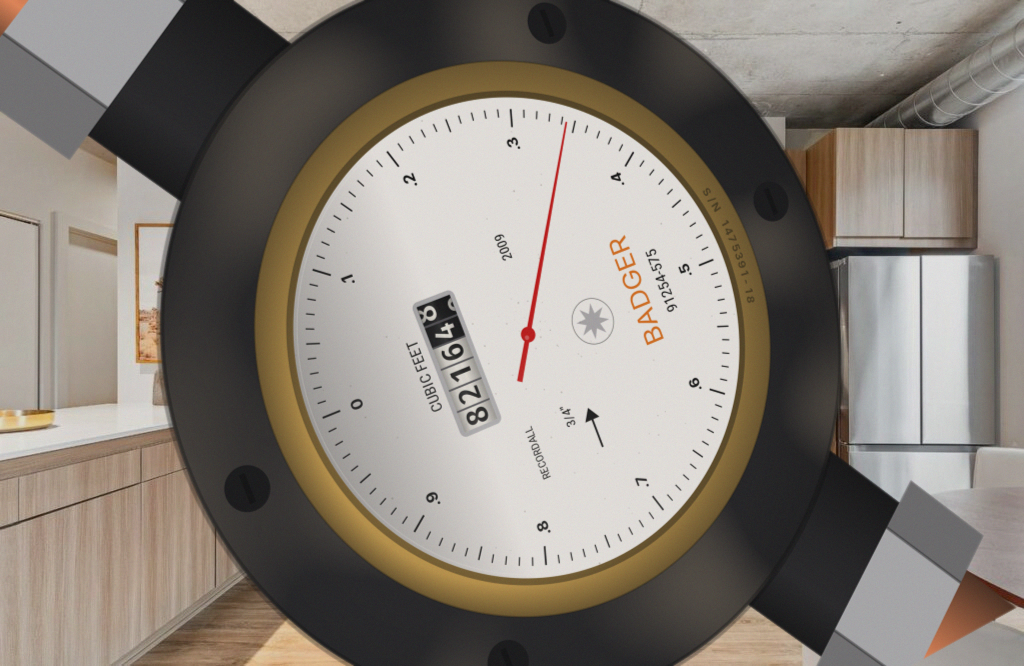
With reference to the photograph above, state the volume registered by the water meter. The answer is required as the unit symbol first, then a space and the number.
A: ft³ 821648.34
